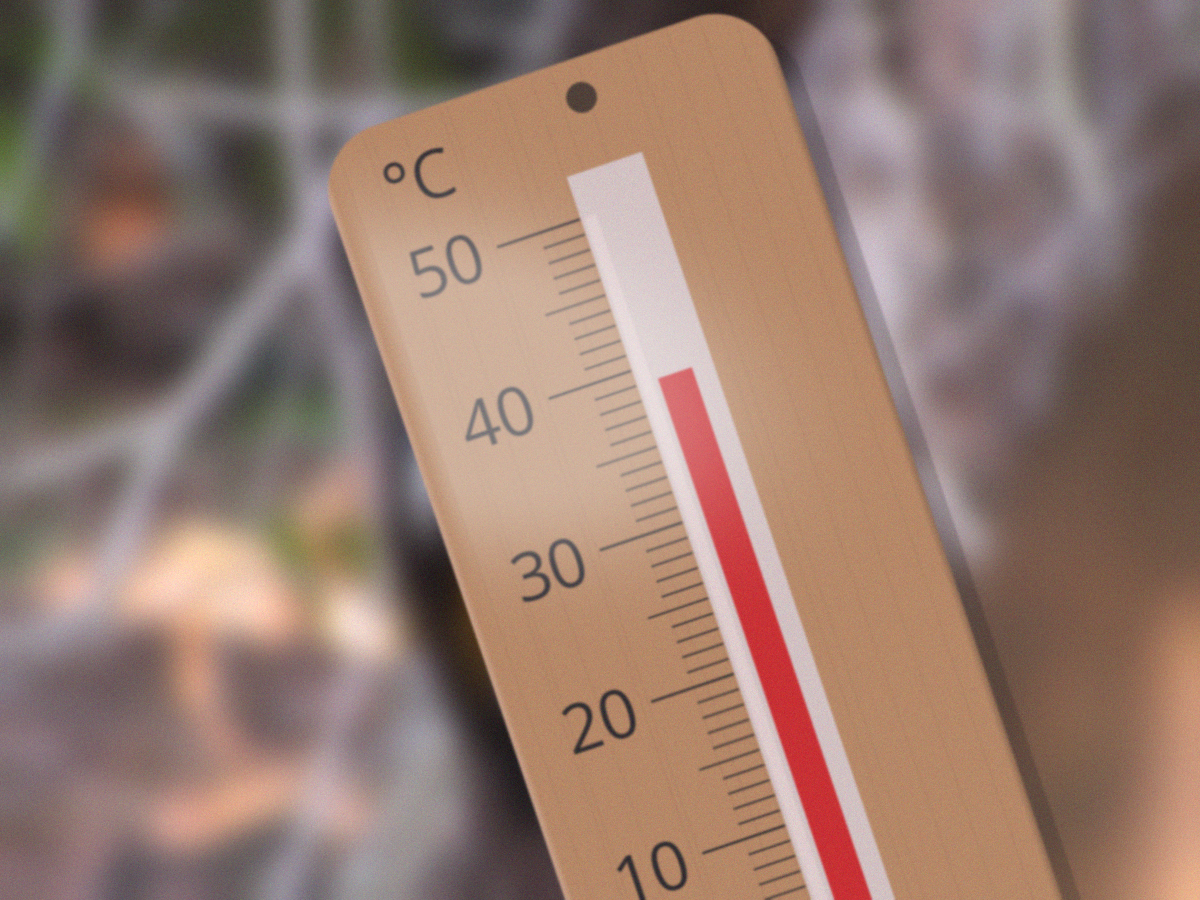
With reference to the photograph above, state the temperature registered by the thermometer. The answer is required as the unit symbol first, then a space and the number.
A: °C 39
